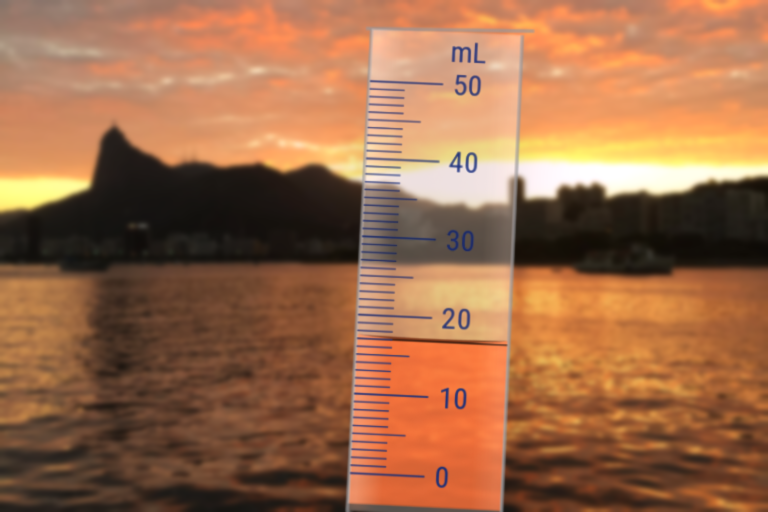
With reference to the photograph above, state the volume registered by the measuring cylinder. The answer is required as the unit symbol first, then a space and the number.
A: mL 17
